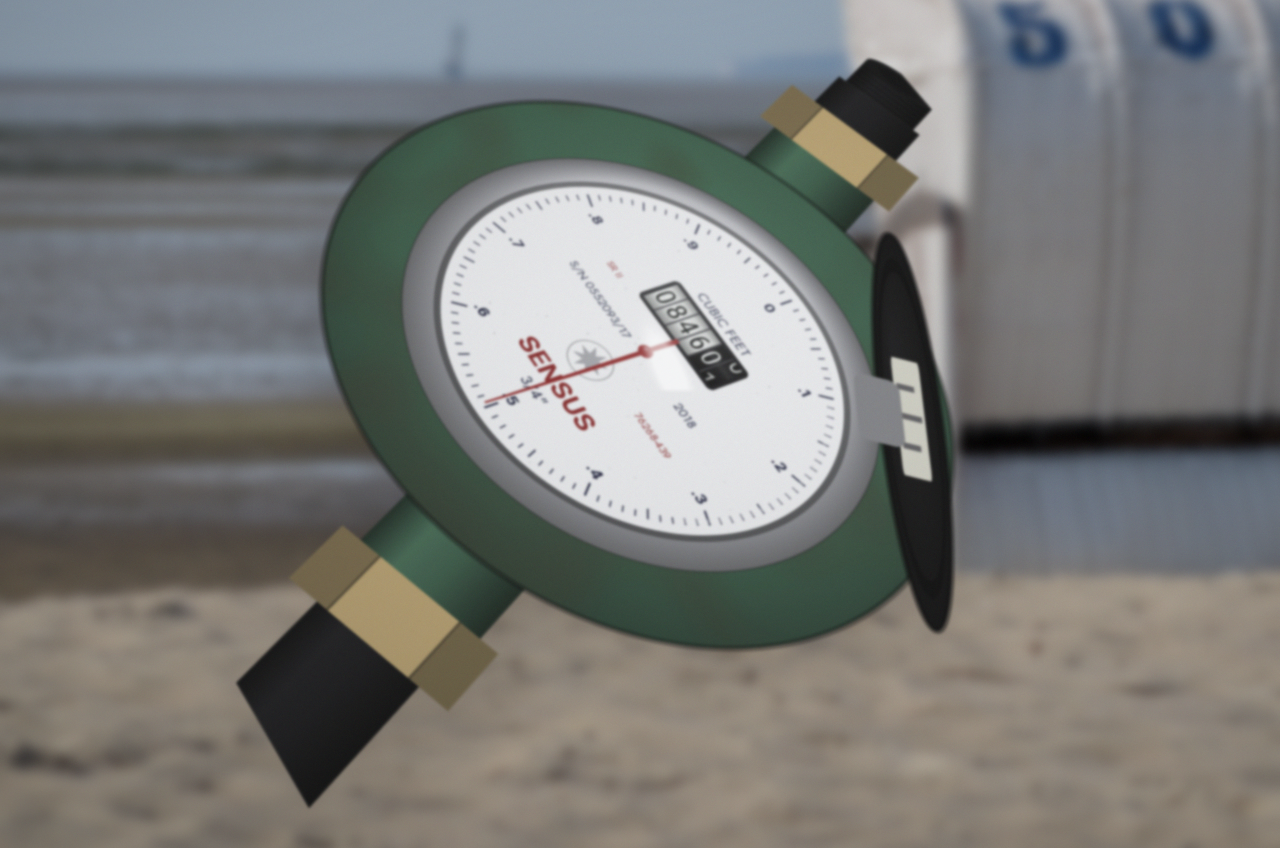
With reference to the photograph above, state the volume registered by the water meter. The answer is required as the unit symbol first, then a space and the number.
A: ft³ 84600.50
